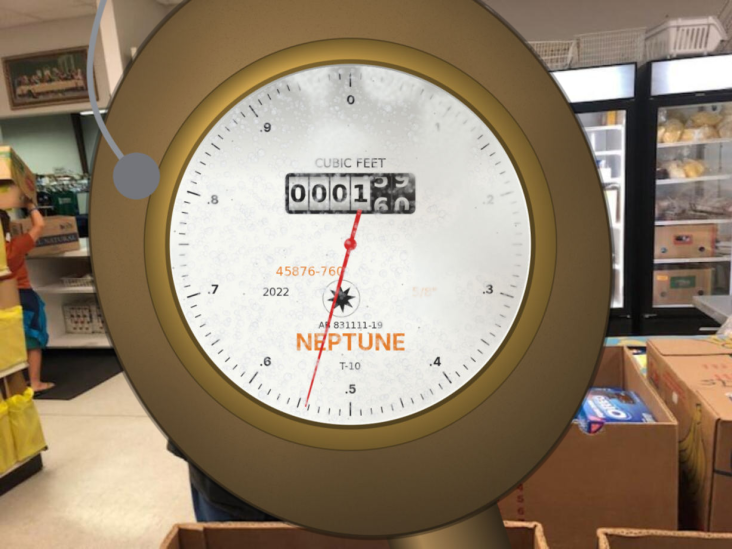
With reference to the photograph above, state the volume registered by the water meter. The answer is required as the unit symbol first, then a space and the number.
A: ft³ 159.54
